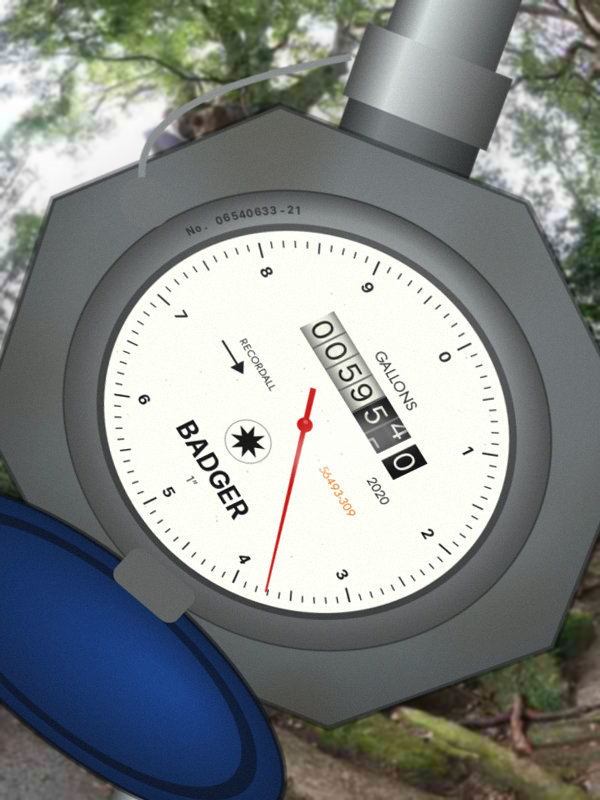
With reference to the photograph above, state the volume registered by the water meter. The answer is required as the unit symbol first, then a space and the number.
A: gal 59543.7
